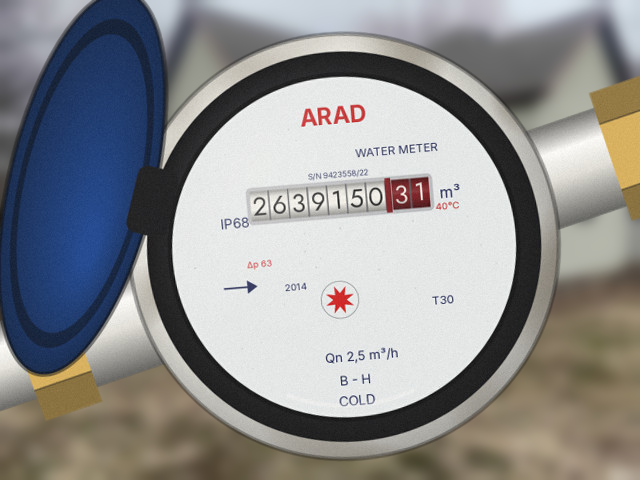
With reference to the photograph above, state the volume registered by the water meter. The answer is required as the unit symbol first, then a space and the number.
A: m³ 2639150.31
